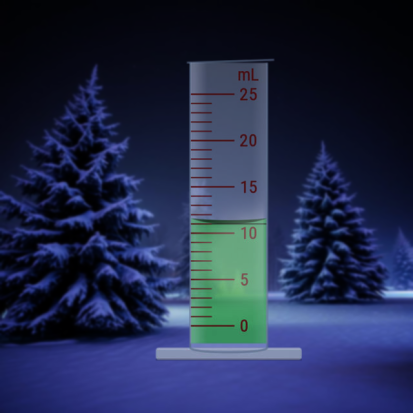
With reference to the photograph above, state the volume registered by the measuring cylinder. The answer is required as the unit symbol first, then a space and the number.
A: mL 11
